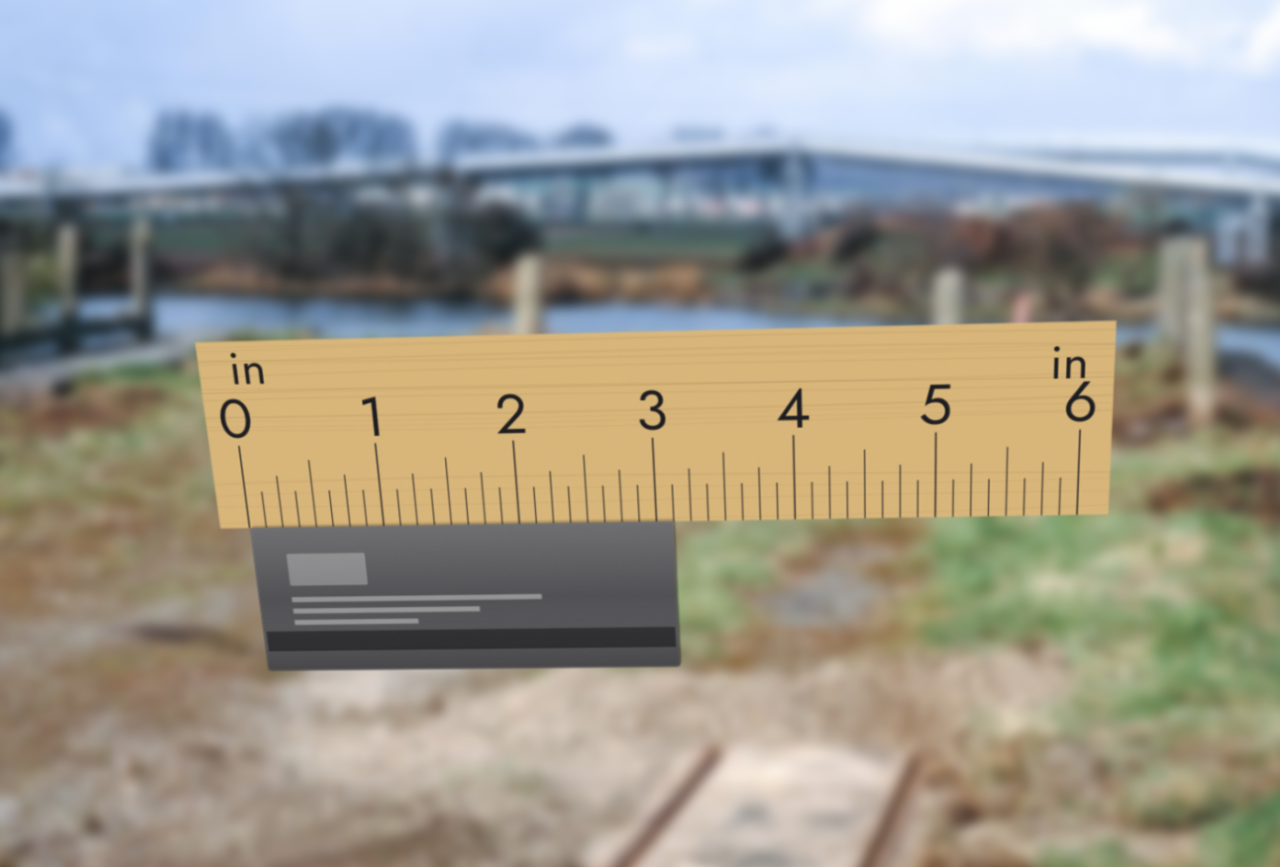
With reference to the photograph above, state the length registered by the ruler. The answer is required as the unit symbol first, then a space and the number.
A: in 3.125
